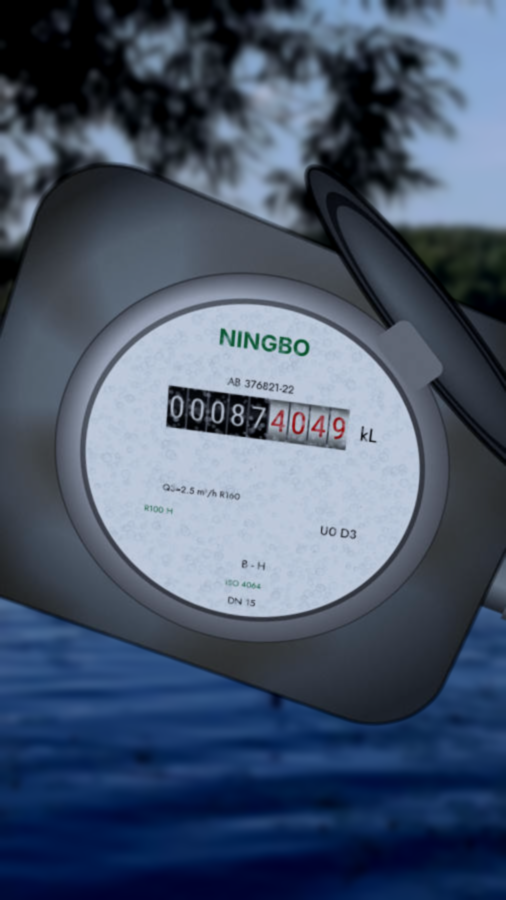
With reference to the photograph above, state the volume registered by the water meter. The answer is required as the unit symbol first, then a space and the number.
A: kL 87.4049
